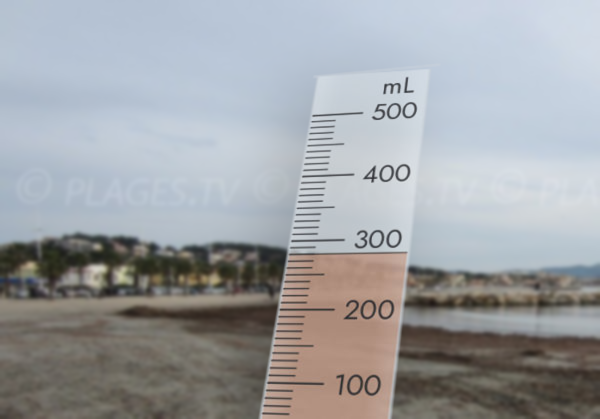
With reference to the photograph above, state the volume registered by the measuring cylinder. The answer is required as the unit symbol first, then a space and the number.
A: mL 280
